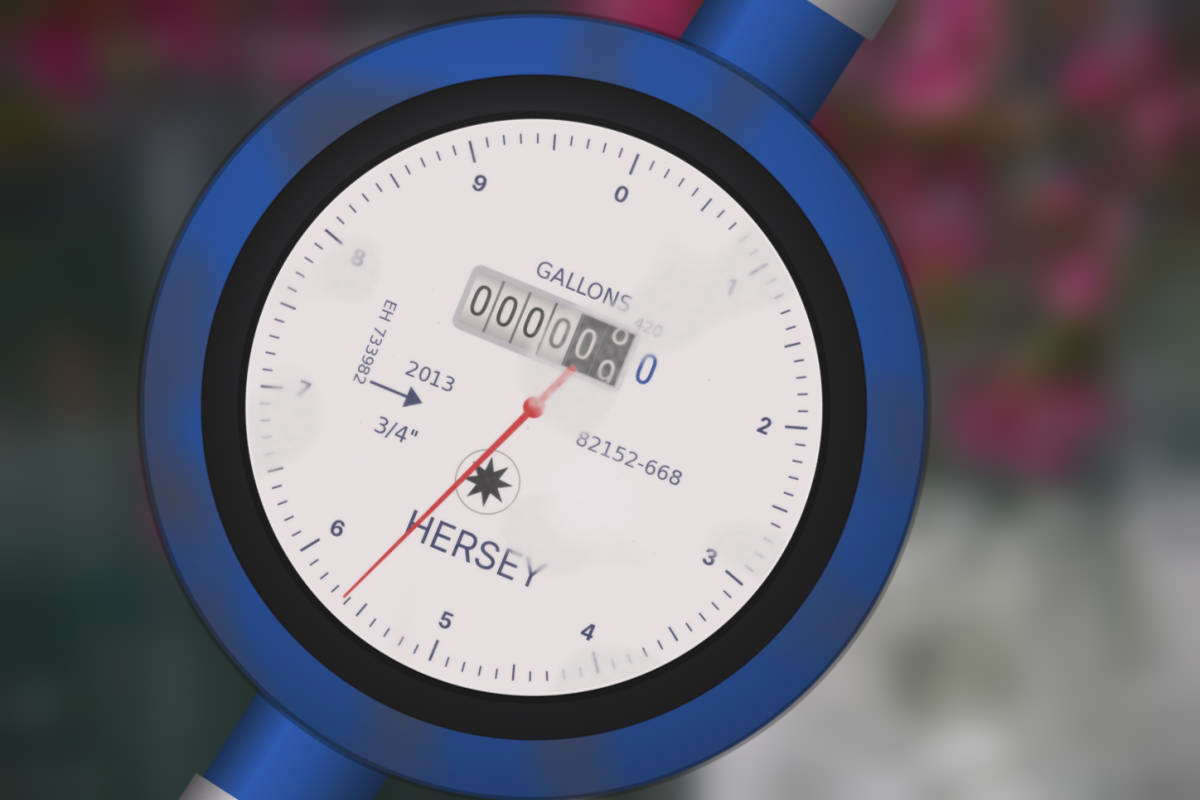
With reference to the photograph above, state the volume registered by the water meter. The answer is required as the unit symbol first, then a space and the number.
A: gal 85.6
